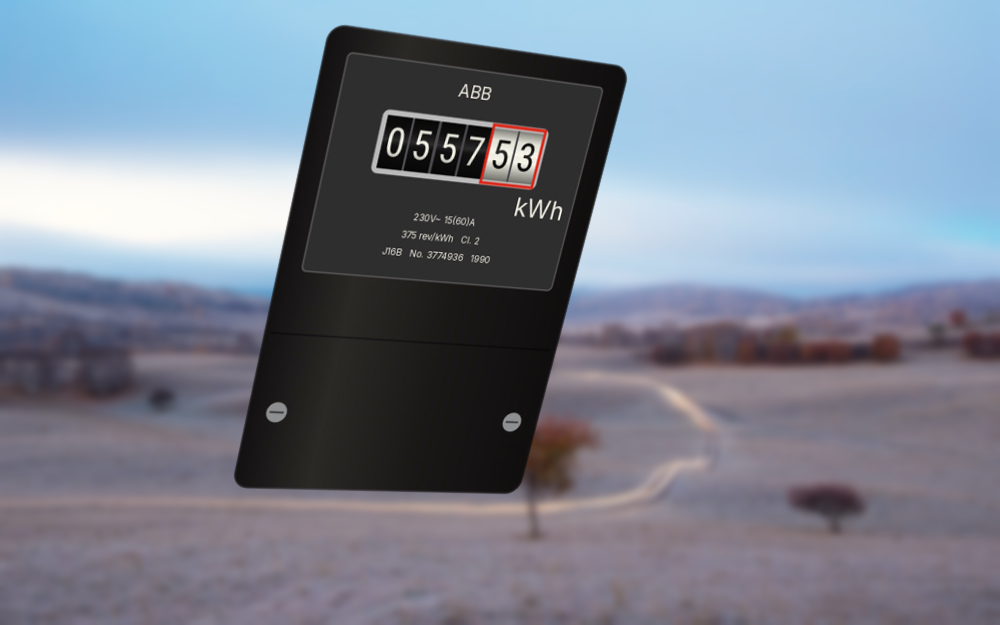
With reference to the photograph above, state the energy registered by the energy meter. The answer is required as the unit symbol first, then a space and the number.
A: kWh 557.53
